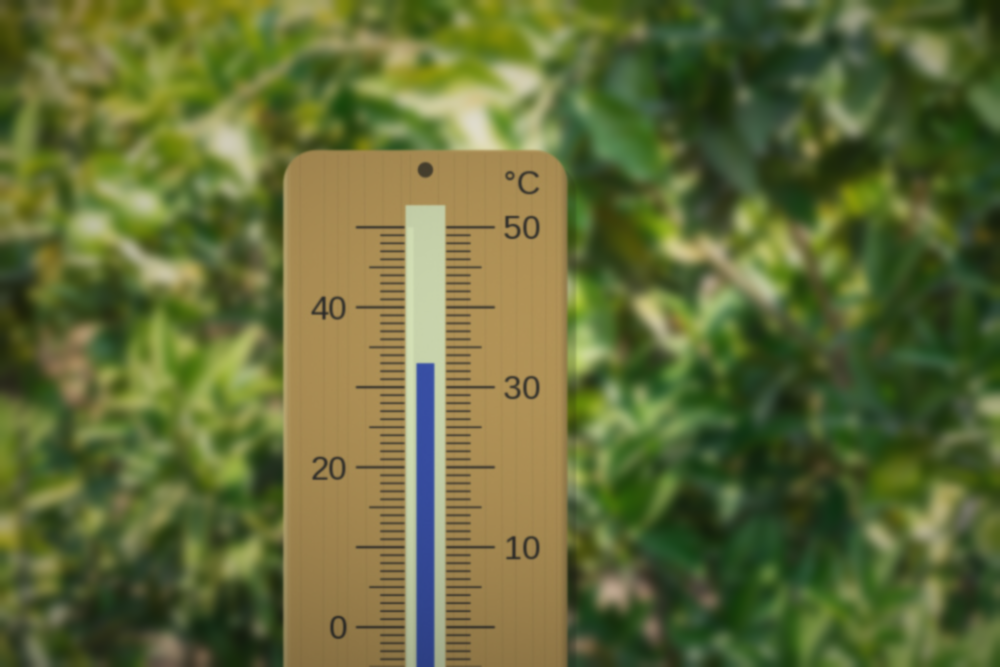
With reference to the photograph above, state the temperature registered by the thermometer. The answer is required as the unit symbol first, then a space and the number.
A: °C 33
